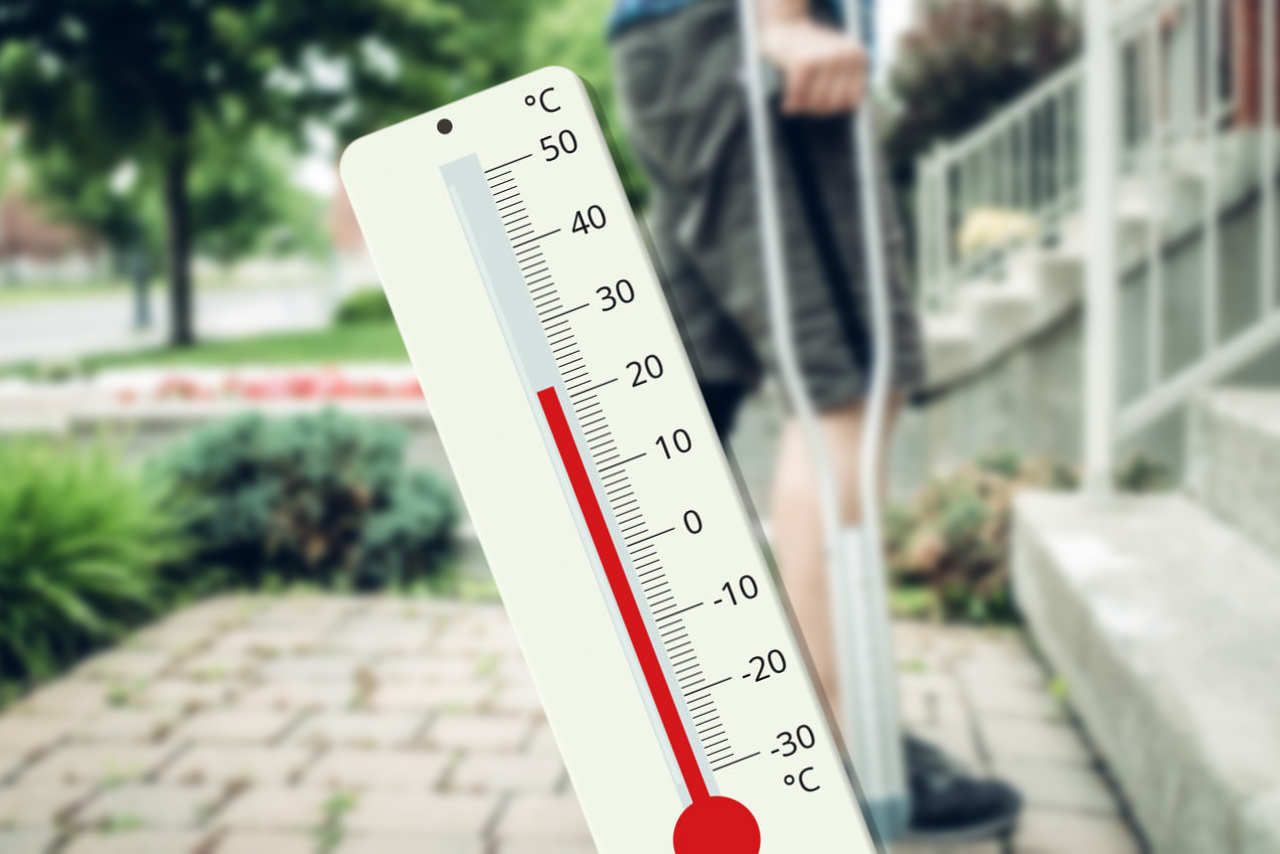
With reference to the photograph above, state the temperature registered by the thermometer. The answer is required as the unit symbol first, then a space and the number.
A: °C 22
